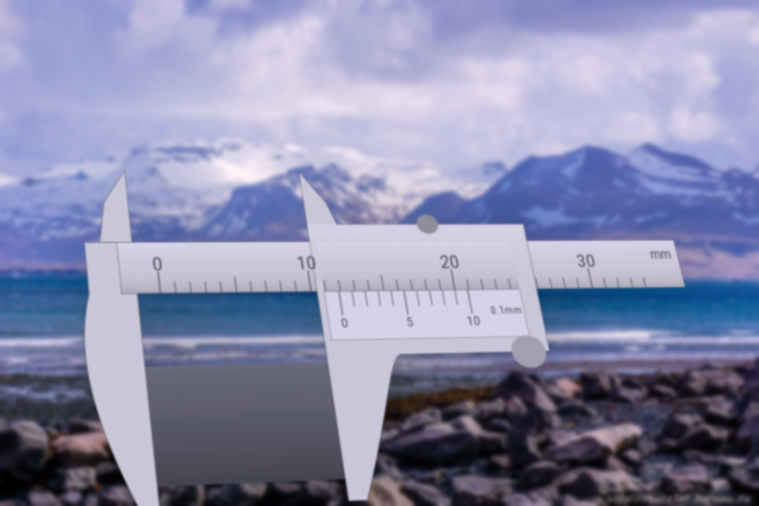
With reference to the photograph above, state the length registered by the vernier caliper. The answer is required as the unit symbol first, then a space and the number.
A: mm 11.9
